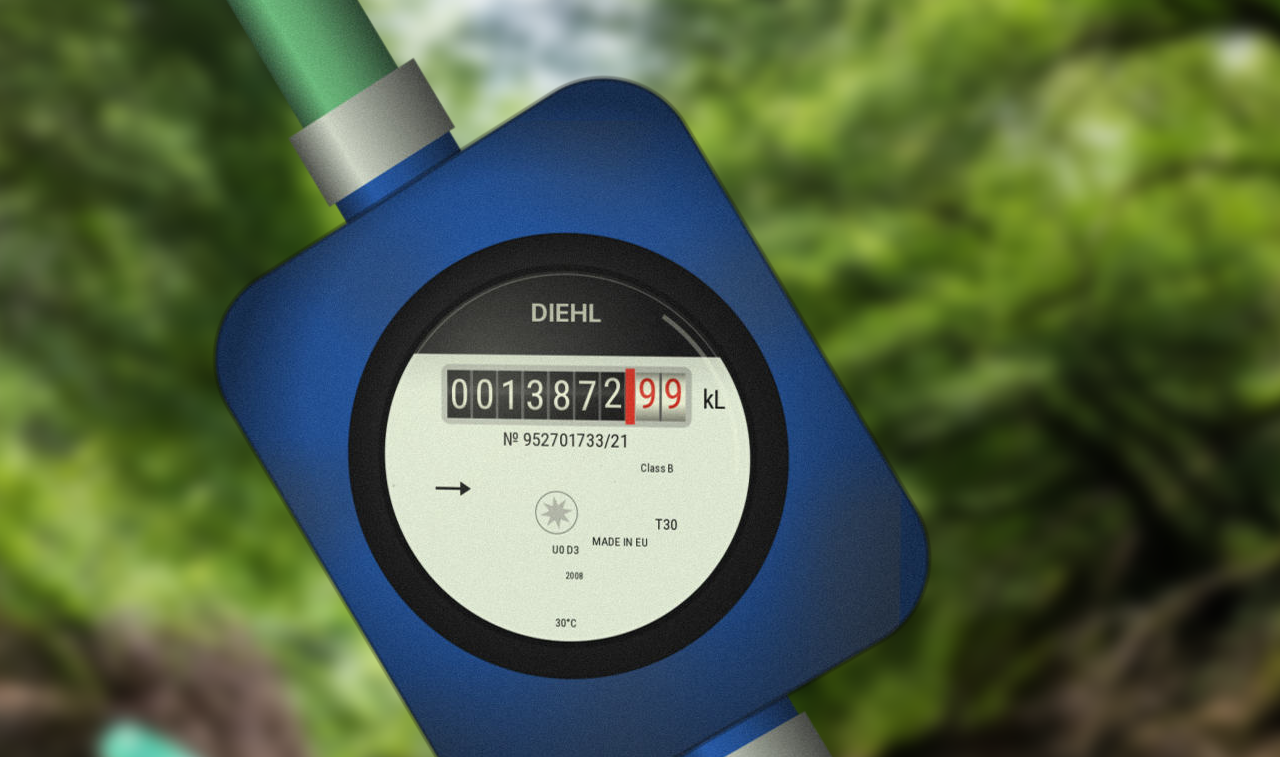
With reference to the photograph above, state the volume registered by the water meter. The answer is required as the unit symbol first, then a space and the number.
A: kL 13872.99
